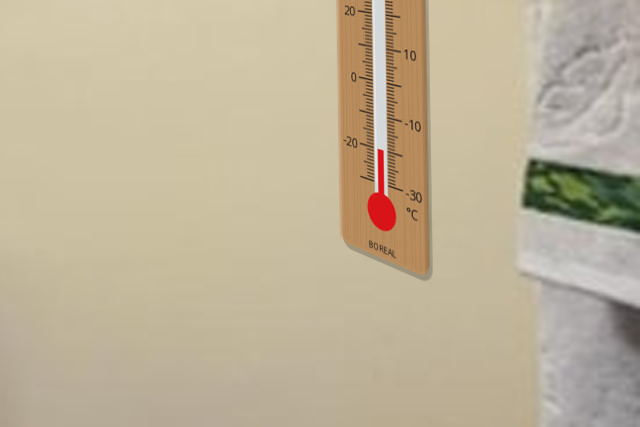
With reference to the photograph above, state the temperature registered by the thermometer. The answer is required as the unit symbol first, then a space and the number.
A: °C -20
